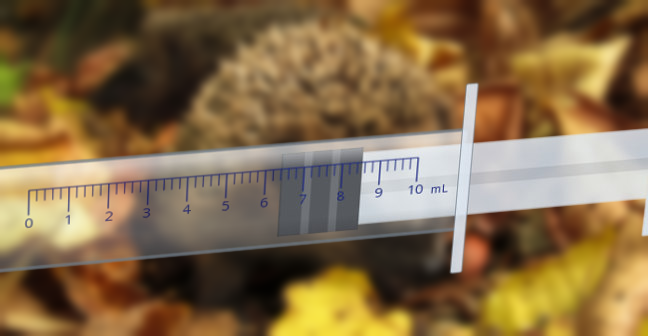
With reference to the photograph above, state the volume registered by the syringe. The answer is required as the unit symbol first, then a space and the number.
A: mL 6.4
